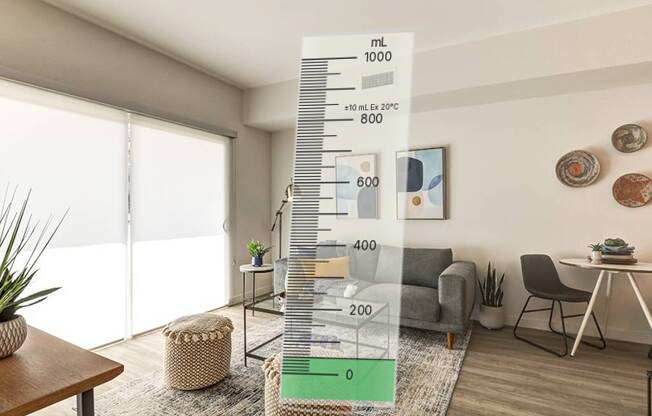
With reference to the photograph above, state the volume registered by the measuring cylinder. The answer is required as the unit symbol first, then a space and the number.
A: mL 50
